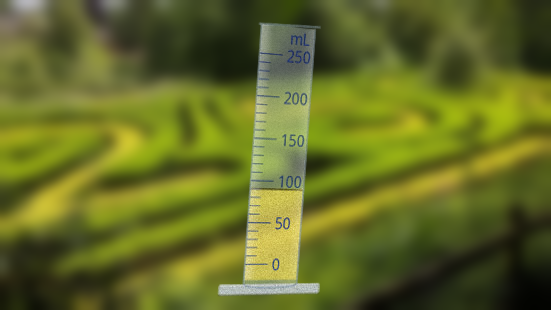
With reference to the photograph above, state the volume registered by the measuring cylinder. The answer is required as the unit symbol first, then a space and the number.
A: mL 90
